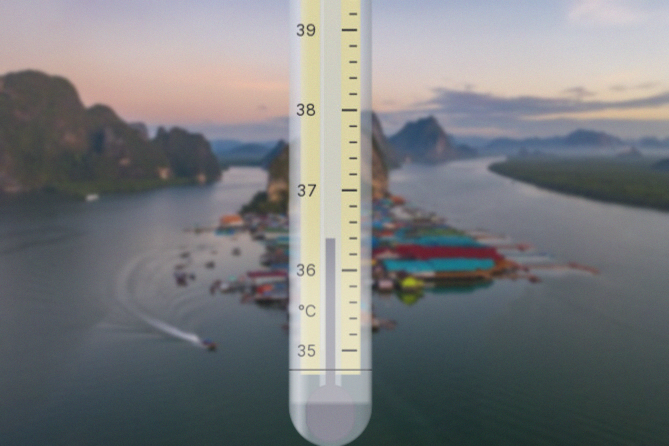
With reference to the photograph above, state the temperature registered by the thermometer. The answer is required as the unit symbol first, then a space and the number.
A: °C 36.4
